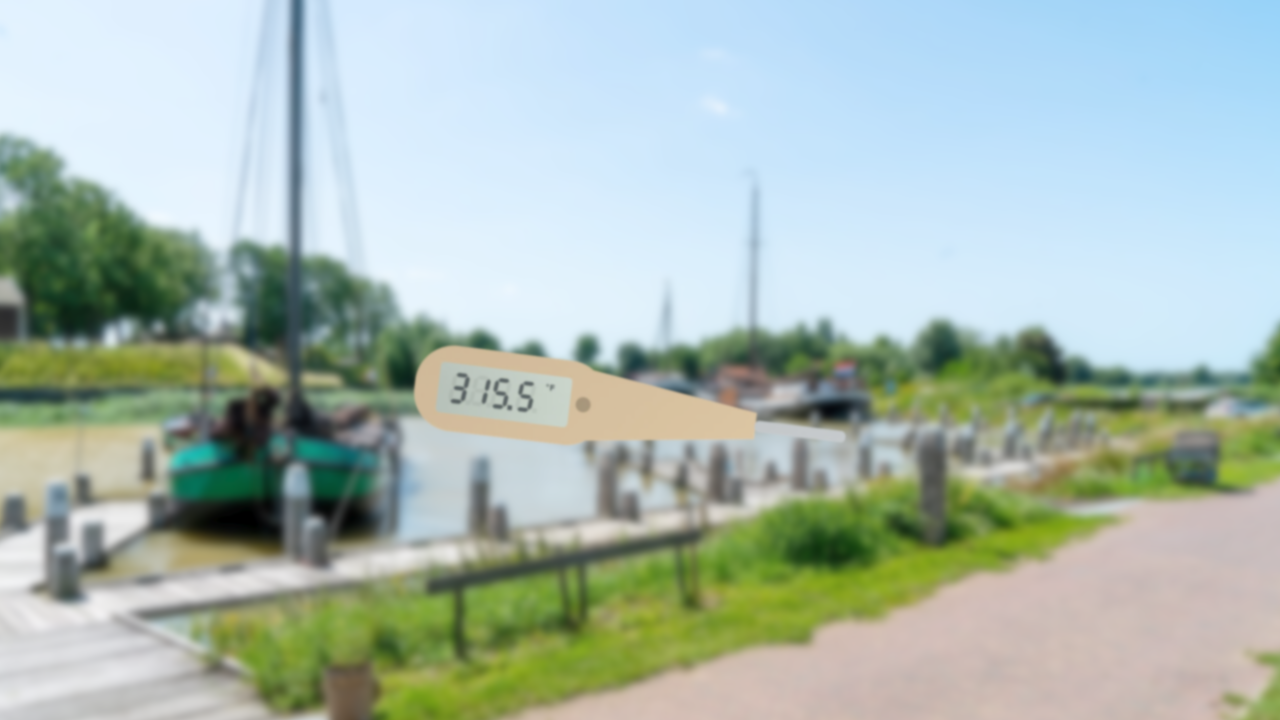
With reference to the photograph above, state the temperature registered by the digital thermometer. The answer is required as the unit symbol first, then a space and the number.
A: °F 315.5
